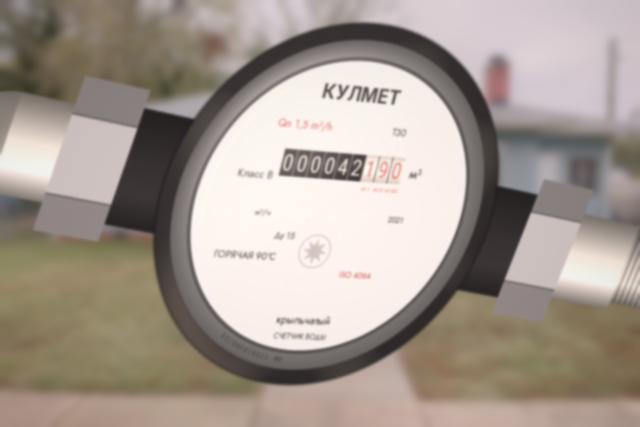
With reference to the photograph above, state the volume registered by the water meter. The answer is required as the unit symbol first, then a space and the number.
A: m³ 42.190
